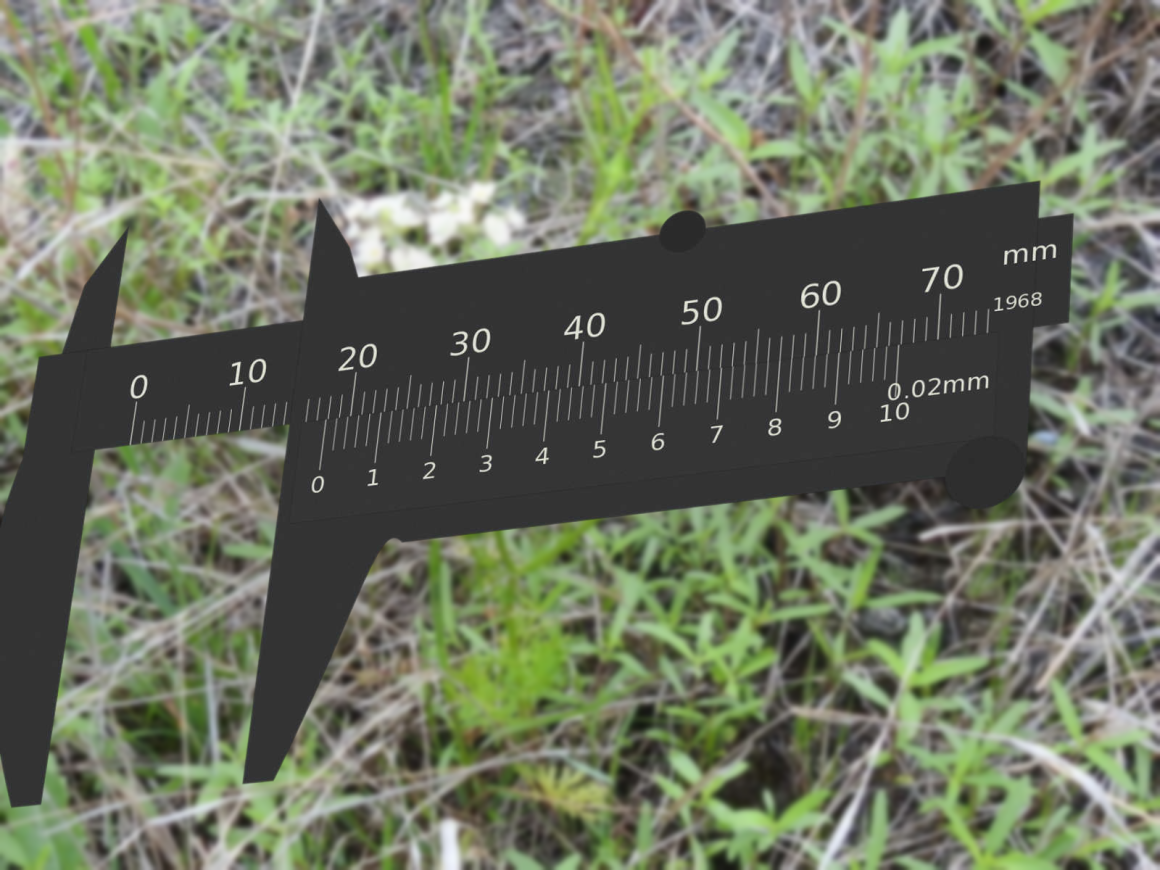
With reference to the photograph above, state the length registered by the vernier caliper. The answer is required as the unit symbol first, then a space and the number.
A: mm 17.8
